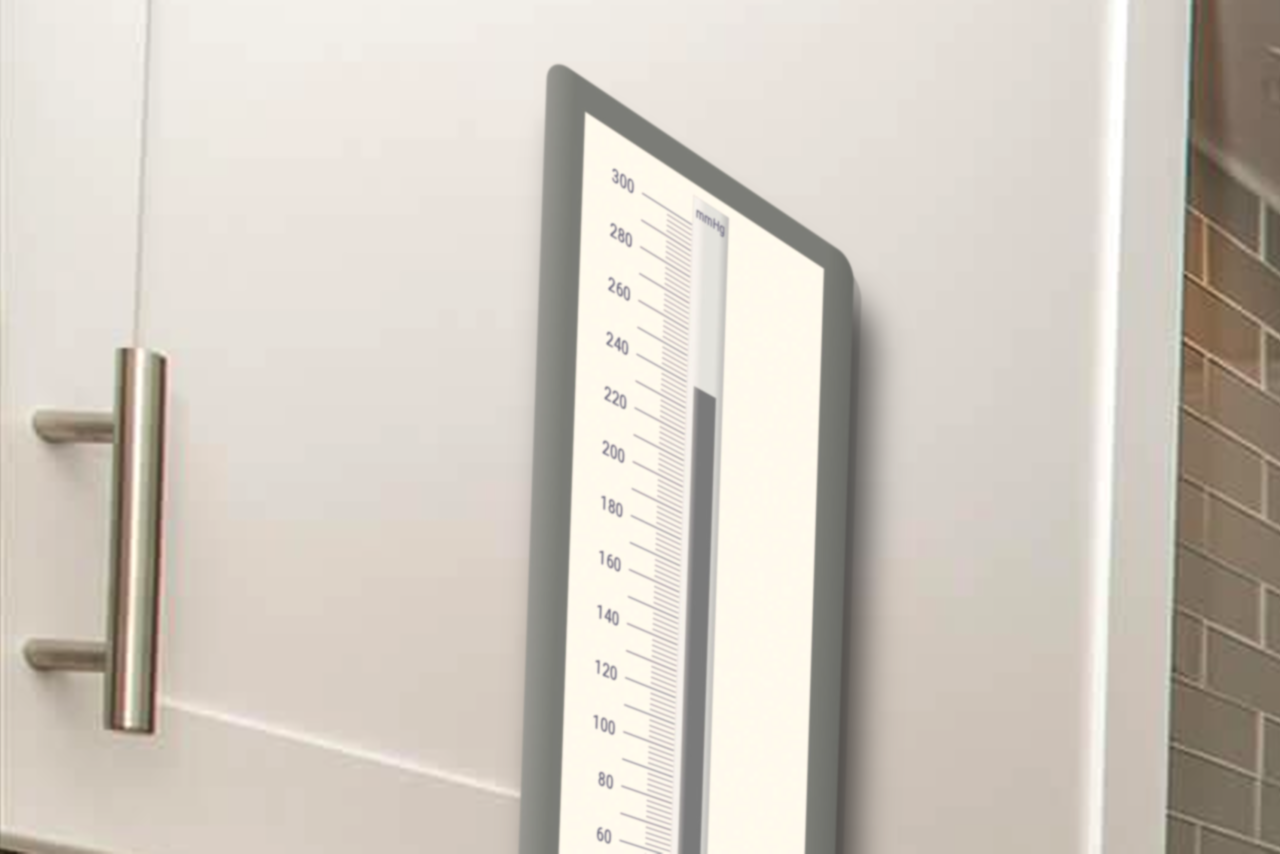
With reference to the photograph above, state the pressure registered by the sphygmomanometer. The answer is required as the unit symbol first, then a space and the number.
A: mmHg 240
